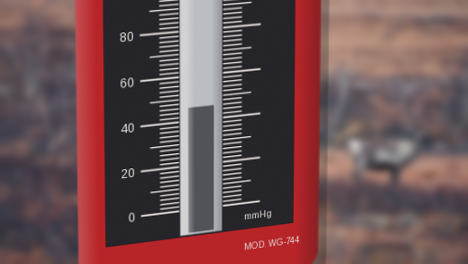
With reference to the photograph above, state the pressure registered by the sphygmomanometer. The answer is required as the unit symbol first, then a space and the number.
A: mmHg 46
